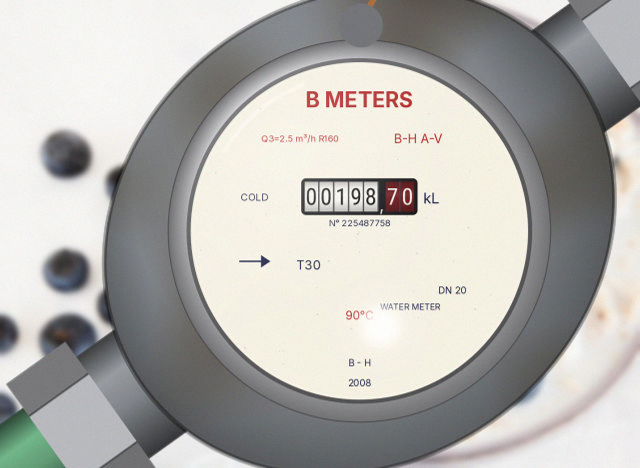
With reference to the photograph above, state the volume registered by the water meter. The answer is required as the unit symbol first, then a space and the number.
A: kL 198.70
